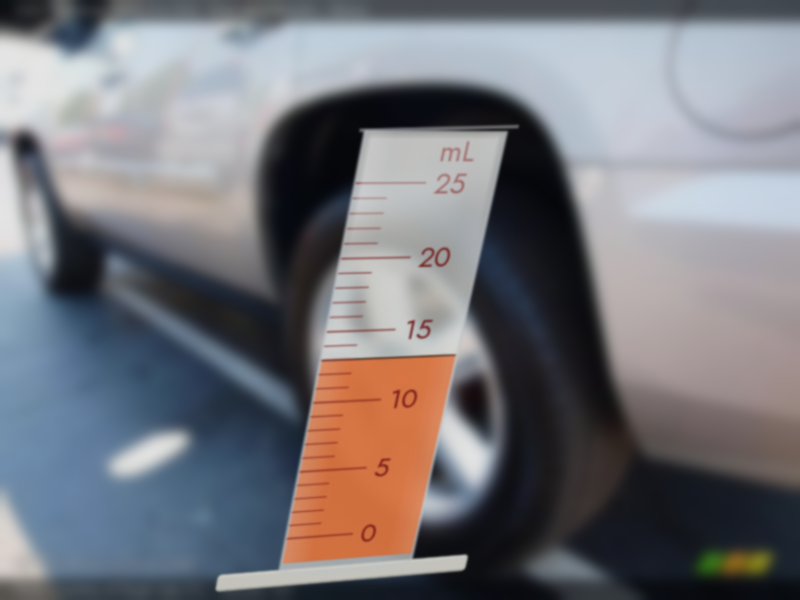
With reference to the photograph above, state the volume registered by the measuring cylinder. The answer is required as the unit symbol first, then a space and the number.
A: mL 13
